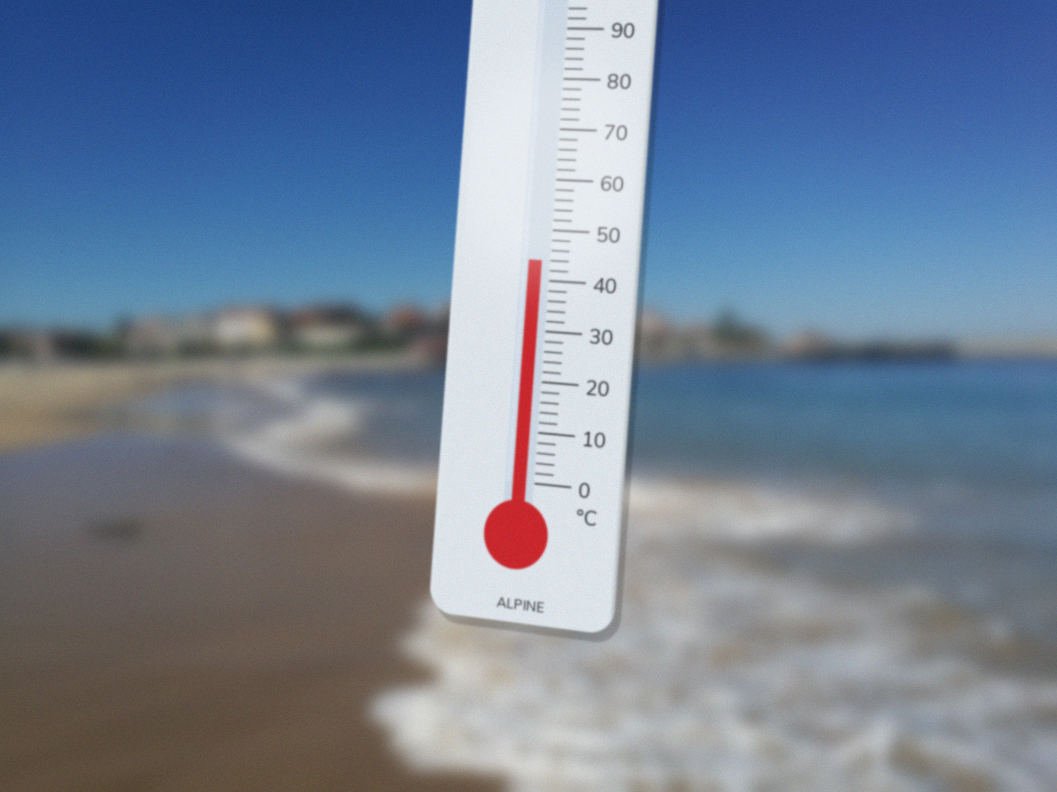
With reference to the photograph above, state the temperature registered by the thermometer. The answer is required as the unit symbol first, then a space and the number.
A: °C 44
